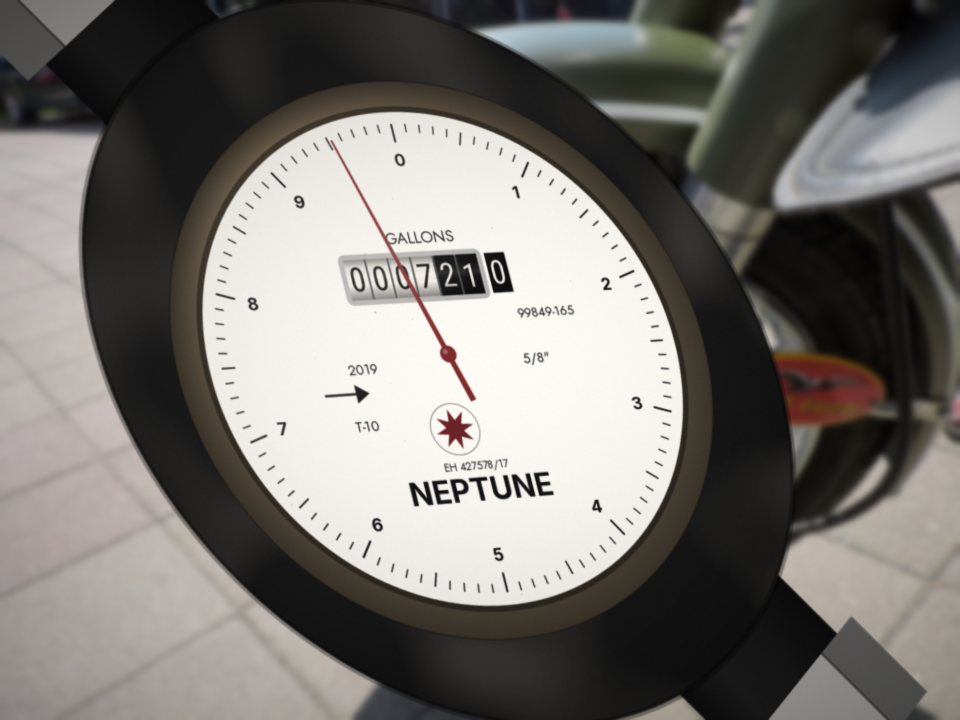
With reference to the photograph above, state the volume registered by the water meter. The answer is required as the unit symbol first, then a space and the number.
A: gal 7209.5
